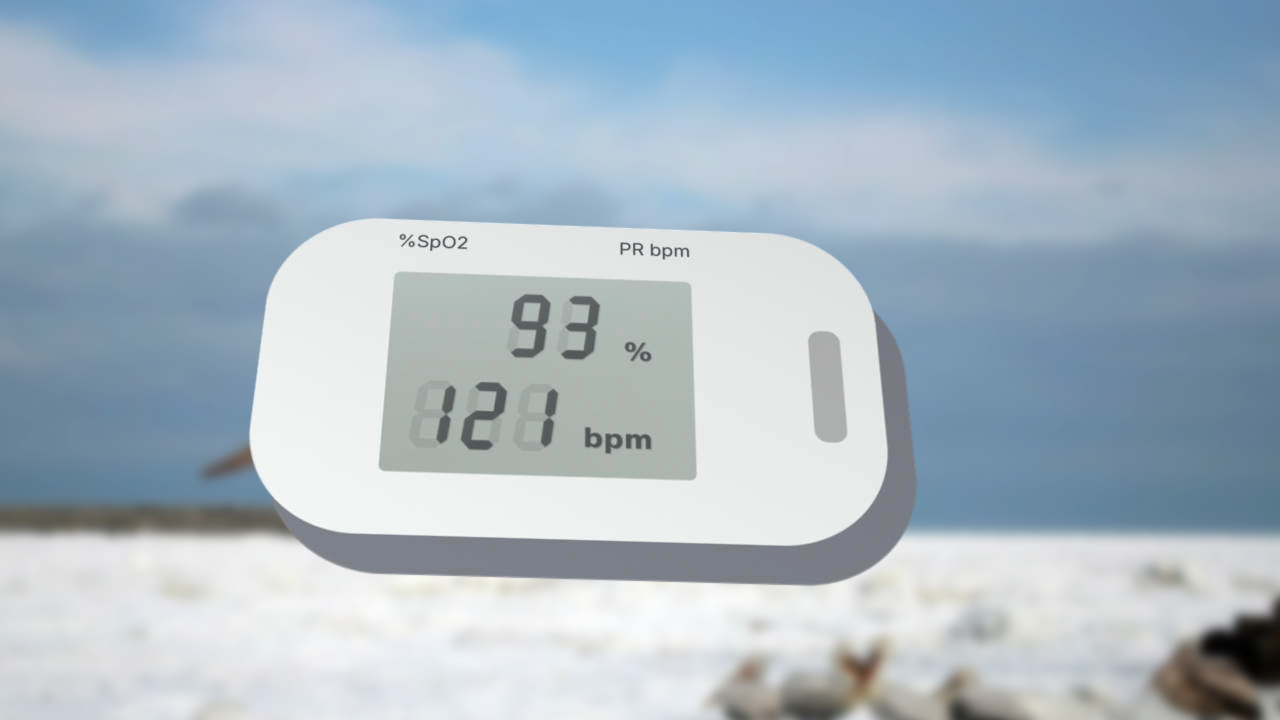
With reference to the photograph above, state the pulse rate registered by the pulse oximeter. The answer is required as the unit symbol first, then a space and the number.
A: bpm 121
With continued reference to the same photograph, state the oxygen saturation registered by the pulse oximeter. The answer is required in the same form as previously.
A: % 93
